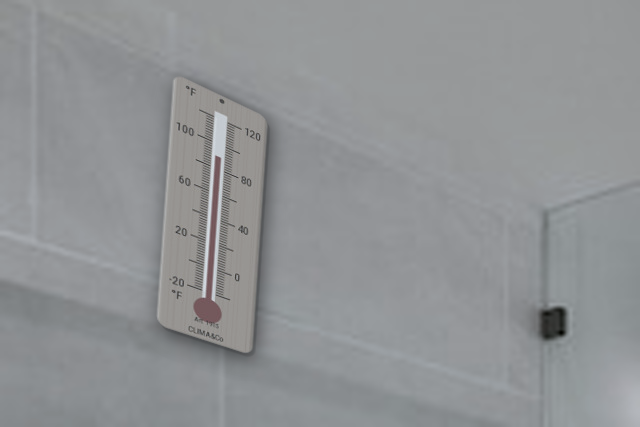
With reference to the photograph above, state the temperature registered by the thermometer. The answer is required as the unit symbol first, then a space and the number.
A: °F 90
